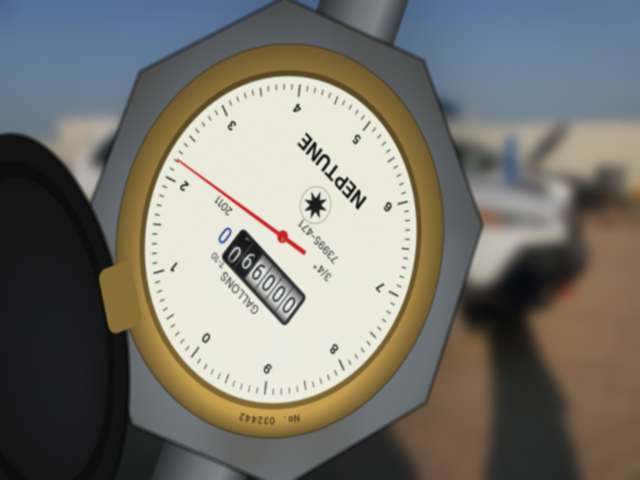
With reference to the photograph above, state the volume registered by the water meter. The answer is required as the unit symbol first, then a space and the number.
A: gal 9902.2
